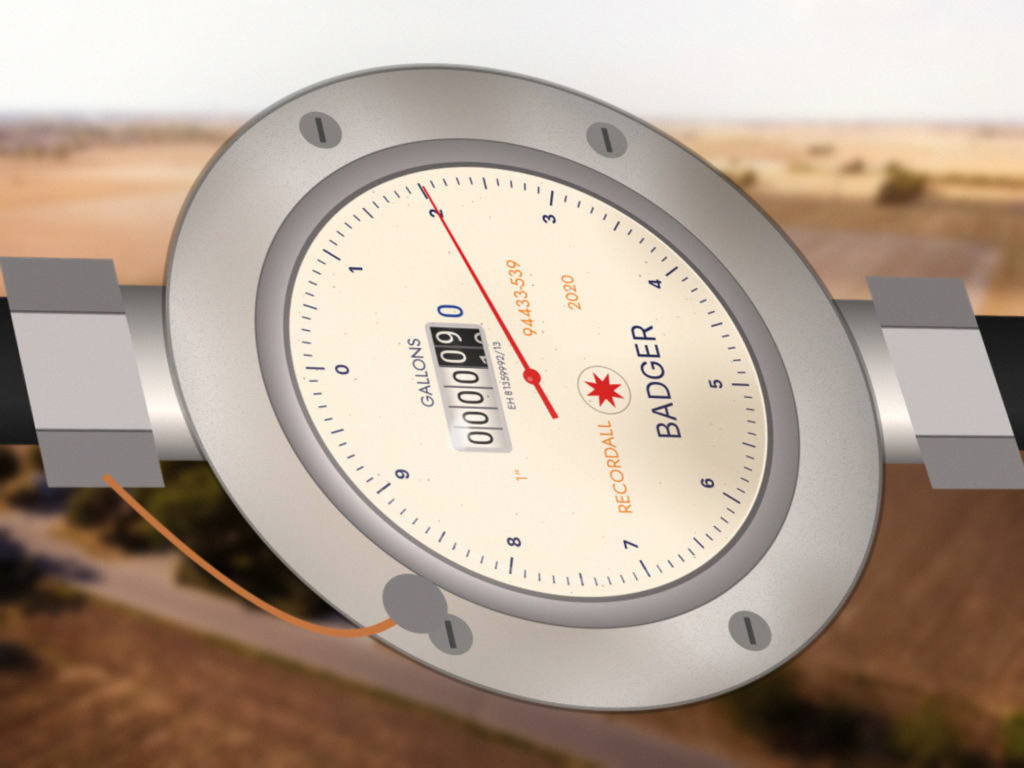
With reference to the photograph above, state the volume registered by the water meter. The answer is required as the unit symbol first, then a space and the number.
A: gal 92.0
